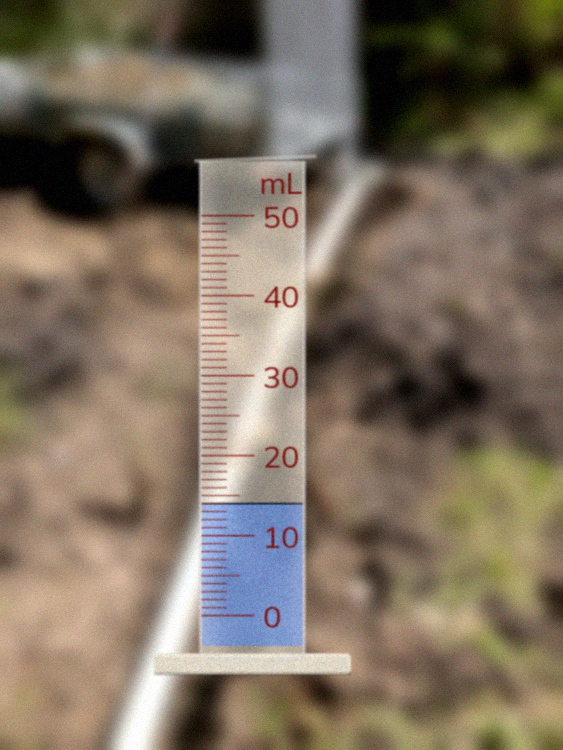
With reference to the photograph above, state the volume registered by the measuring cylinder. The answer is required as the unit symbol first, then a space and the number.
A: mL 14
